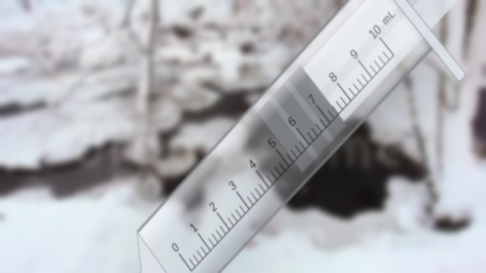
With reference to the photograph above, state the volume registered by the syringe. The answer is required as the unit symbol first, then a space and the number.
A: mL 5.2
